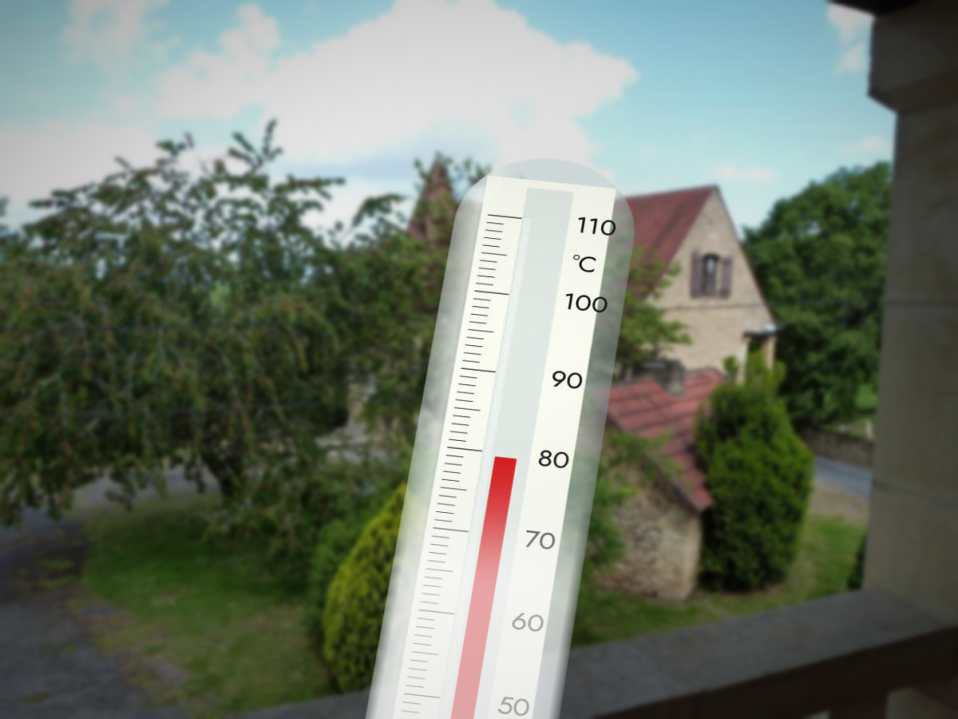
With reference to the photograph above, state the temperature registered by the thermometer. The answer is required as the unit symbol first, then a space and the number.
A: °C 79.5
